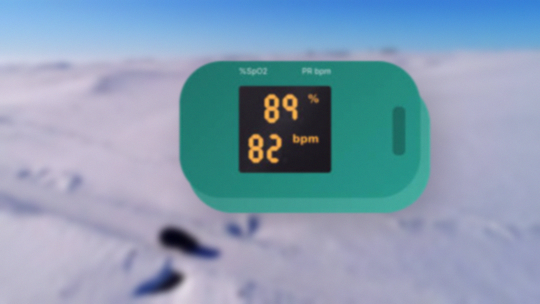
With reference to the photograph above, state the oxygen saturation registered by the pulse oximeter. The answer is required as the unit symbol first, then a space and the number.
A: % 89
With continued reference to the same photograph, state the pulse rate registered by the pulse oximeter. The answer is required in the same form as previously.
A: bpm 82
